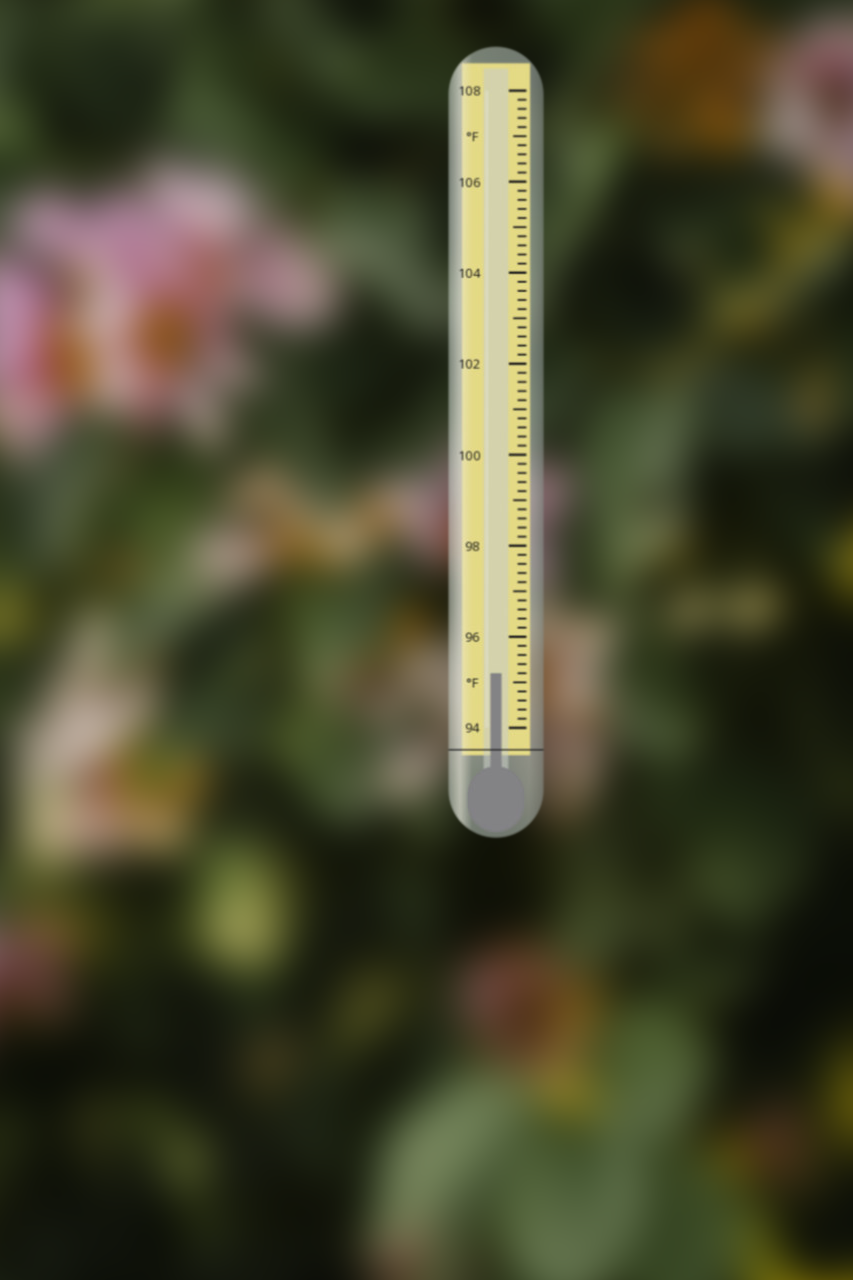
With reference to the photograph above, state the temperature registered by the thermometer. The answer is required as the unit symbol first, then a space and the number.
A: °F 95.2
